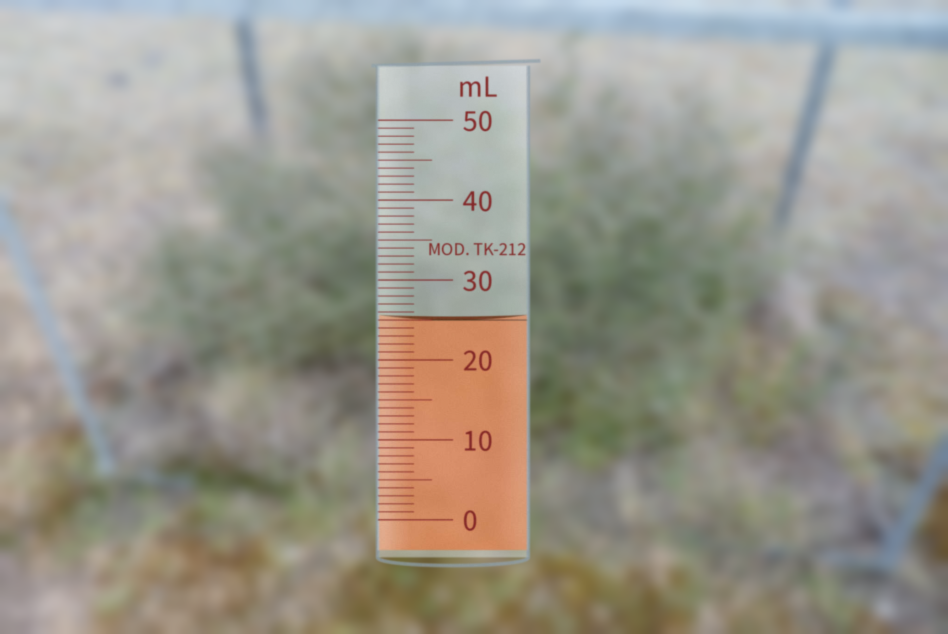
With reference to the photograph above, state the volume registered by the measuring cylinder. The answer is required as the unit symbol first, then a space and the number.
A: mL 25
